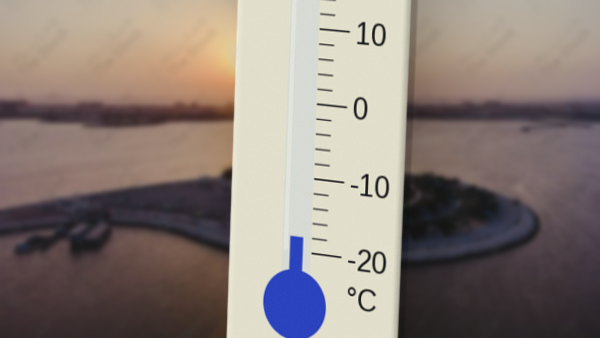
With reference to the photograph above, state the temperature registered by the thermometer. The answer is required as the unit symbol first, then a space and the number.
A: °C -18
